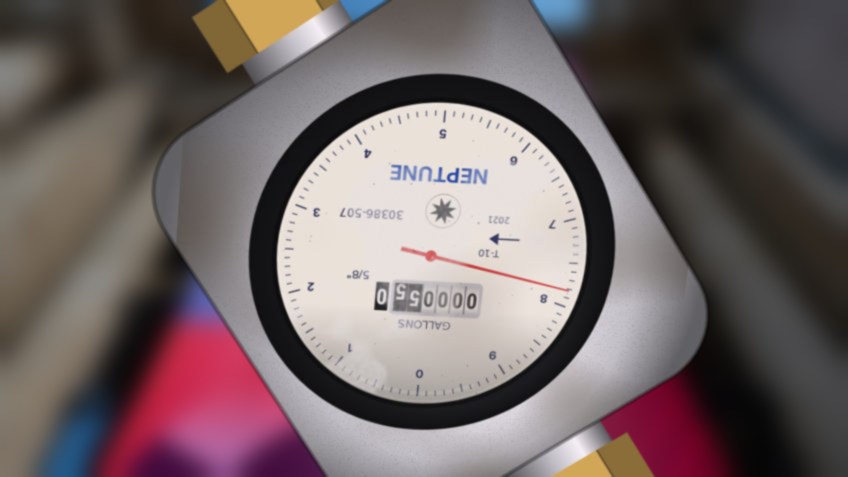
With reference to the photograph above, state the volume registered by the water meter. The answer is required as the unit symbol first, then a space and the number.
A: gal 547.8
